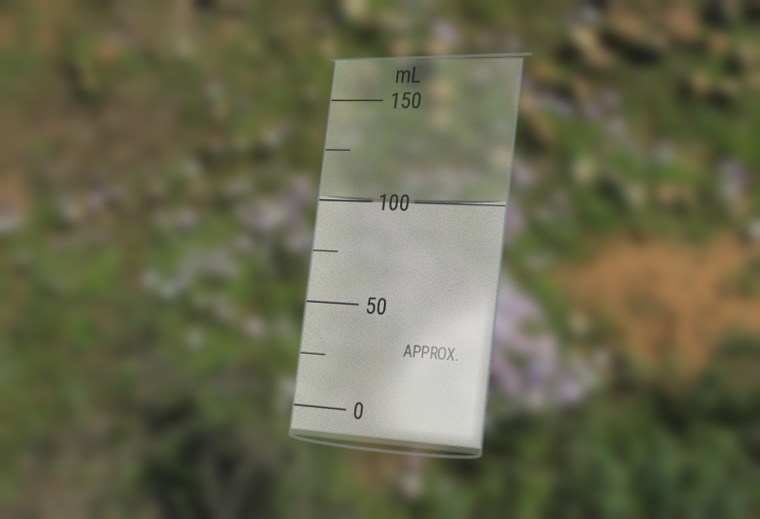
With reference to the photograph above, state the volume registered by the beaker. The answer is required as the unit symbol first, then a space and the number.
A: mL 100
